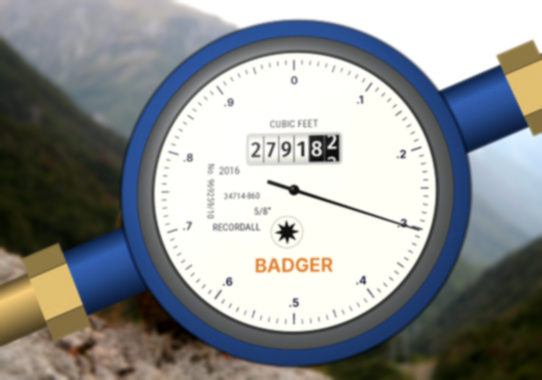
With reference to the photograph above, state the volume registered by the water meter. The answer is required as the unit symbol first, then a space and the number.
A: ft³ 279182.30
